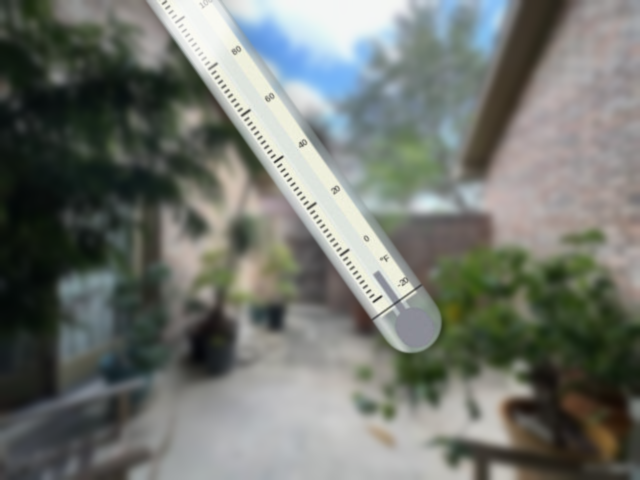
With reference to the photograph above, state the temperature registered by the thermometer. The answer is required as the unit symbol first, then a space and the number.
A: °F -12
